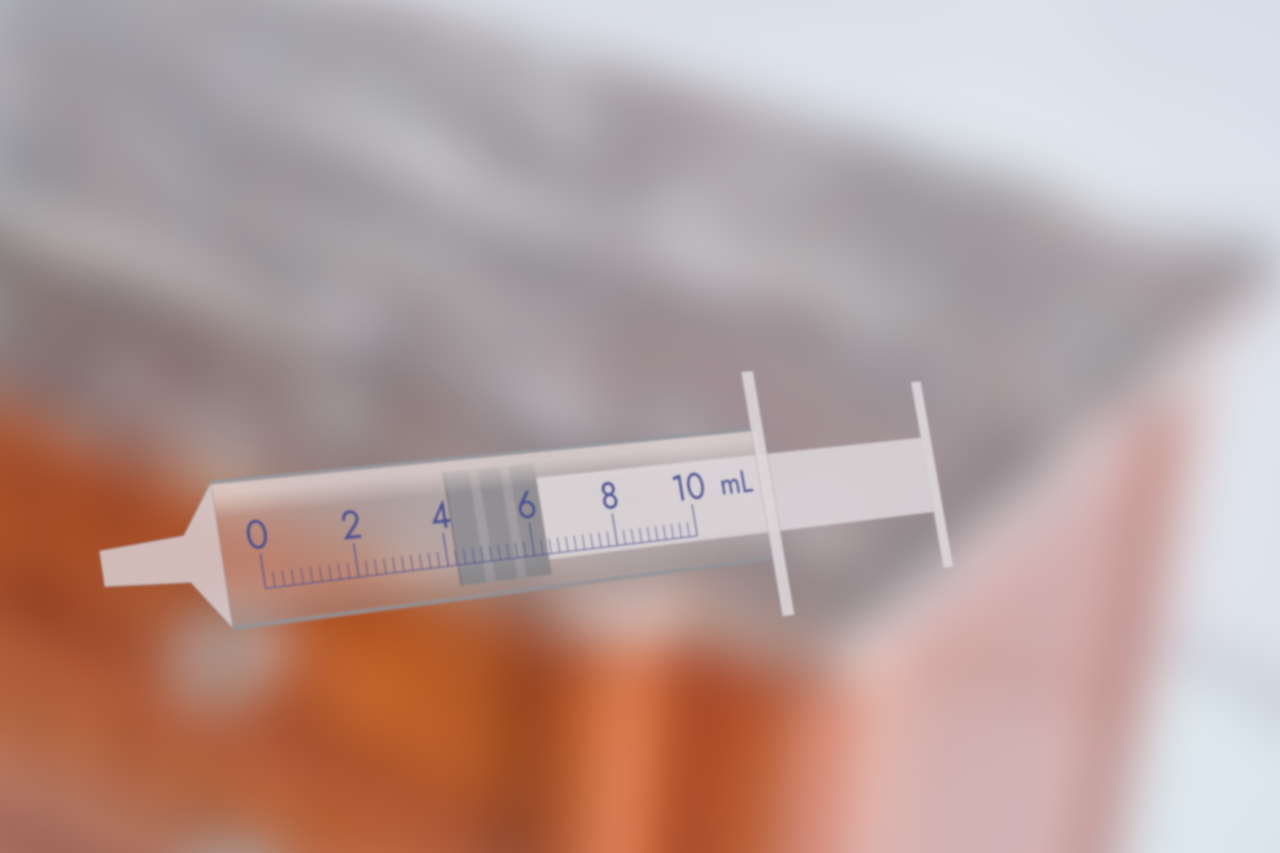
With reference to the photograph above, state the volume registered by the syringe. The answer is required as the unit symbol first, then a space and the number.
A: mL 4.2
